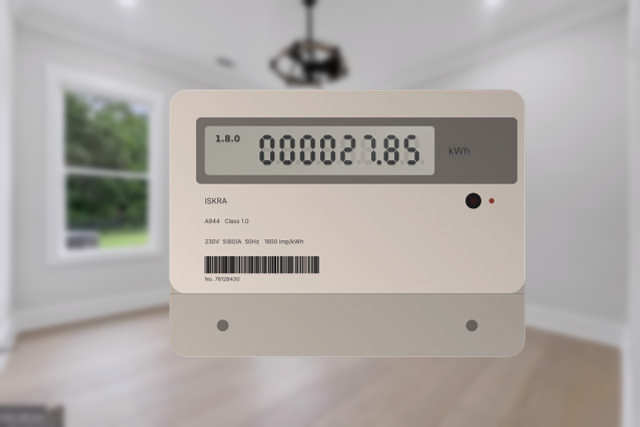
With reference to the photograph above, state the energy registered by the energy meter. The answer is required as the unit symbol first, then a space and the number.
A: kWh 27.85
